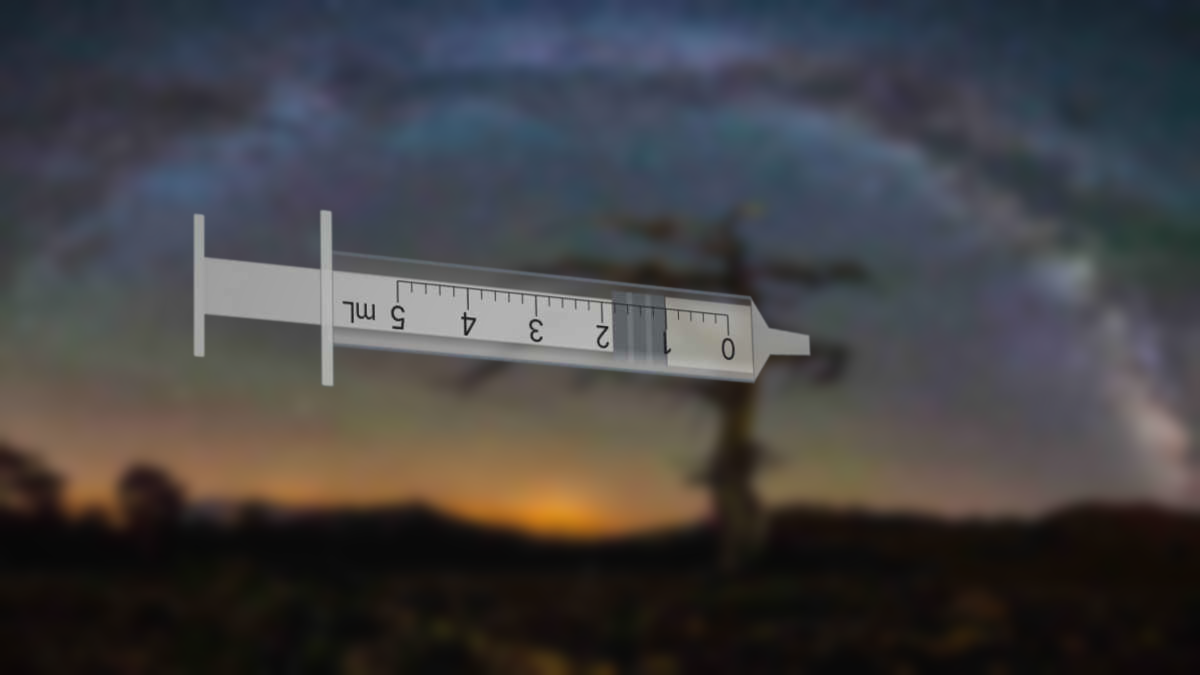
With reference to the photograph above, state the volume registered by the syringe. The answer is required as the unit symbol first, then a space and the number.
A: mL 1
